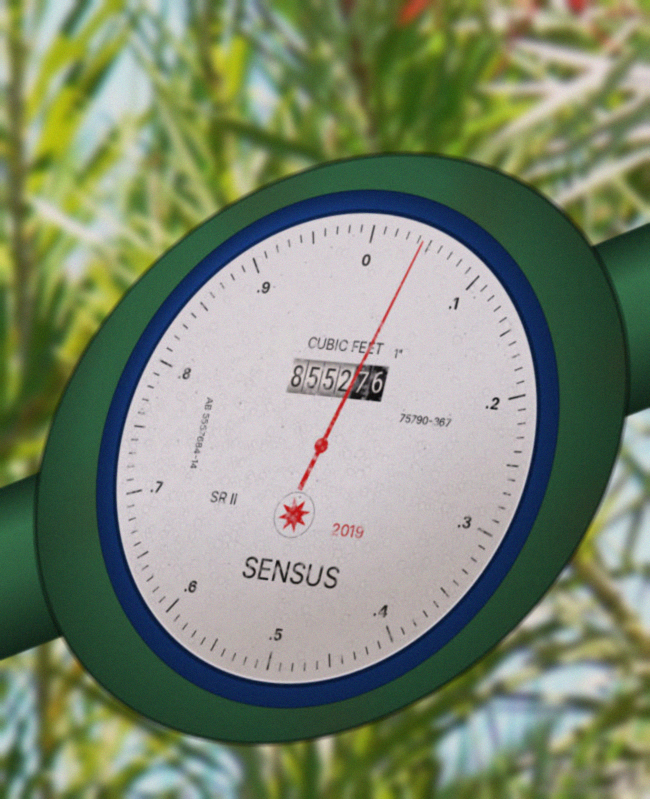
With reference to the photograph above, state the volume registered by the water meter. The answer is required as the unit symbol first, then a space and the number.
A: ft³ 855276.04
